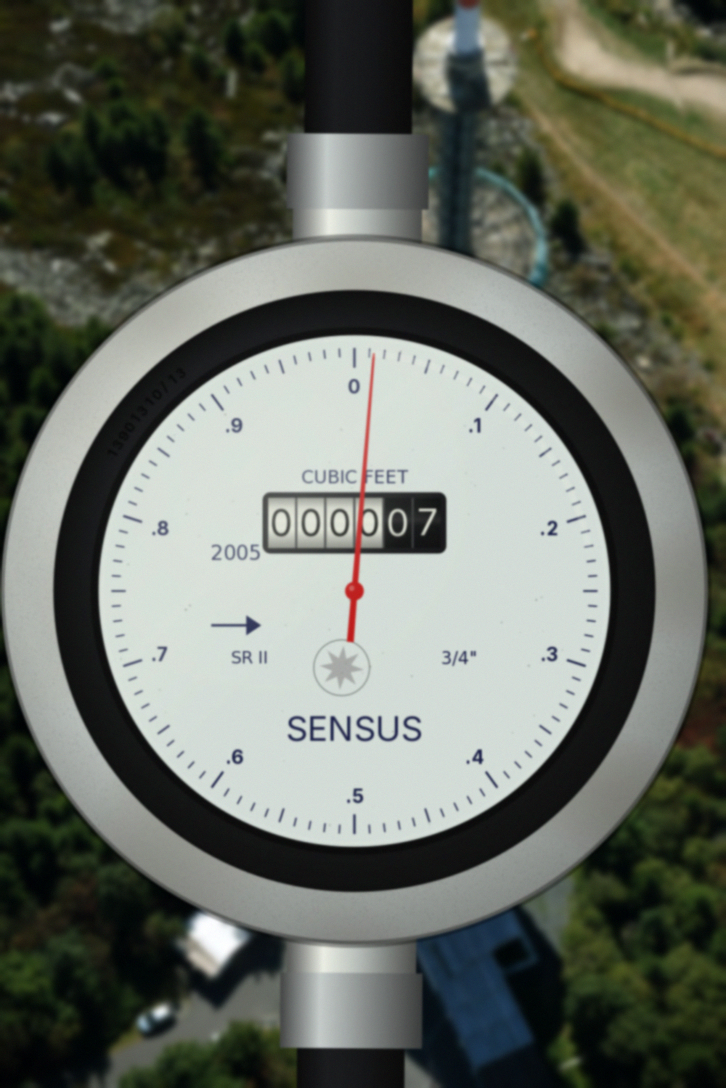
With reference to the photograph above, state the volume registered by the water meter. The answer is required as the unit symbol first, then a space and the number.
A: ft³ 7.01
